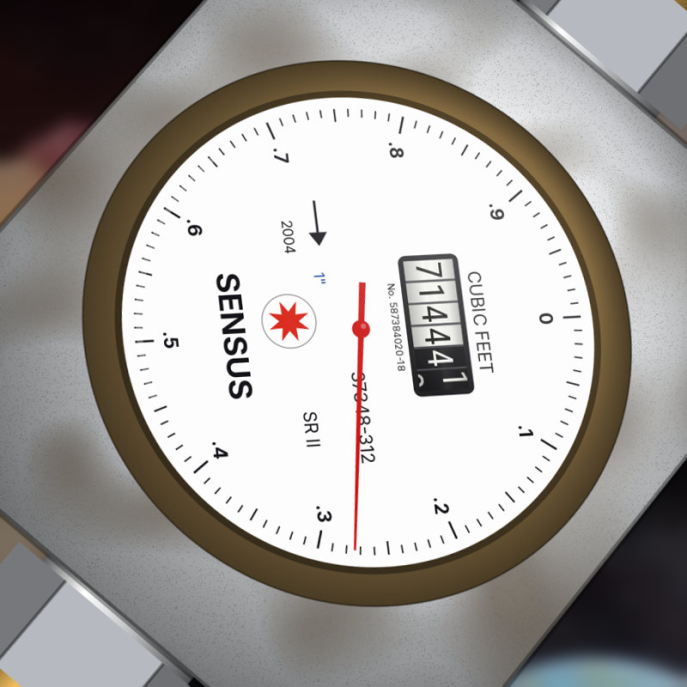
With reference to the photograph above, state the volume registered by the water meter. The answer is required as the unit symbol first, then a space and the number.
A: ft³ 714441.27
